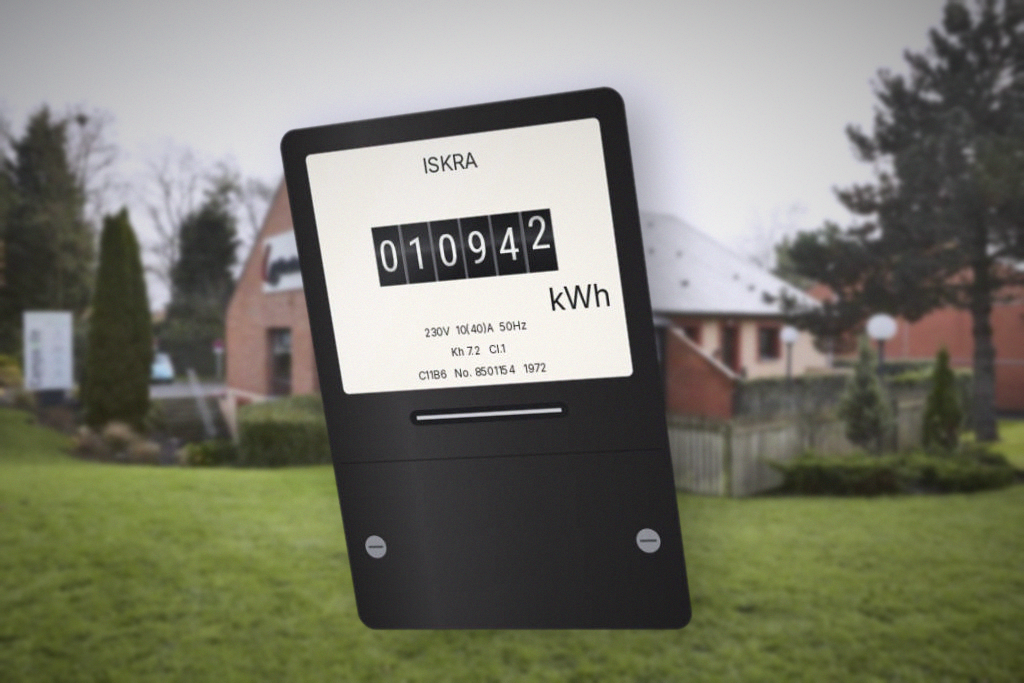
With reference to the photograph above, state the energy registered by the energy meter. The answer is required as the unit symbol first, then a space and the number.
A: kWh 10942
